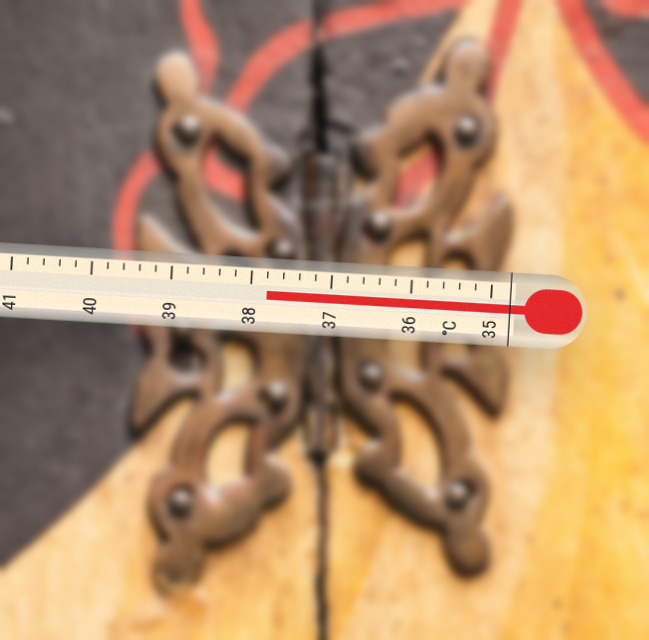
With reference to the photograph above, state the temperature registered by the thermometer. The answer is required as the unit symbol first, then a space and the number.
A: °C 37.8
